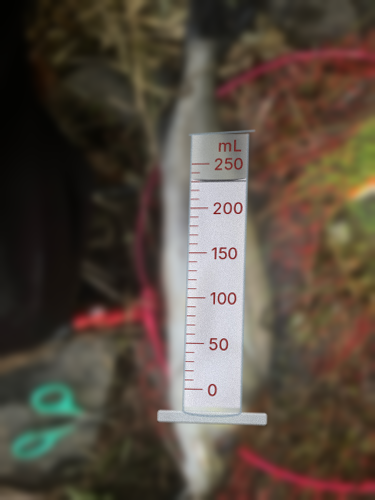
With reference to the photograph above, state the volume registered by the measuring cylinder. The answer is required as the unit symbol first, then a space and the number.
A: mL 230
